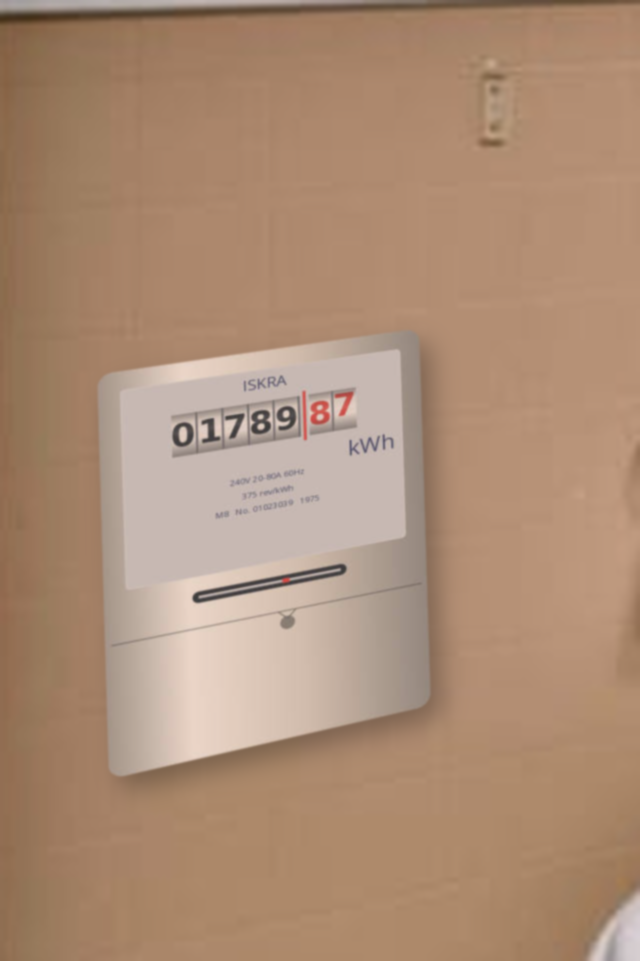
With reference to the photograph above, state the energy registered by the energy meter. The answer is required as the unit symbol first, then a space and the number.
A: kWh 1789.87
